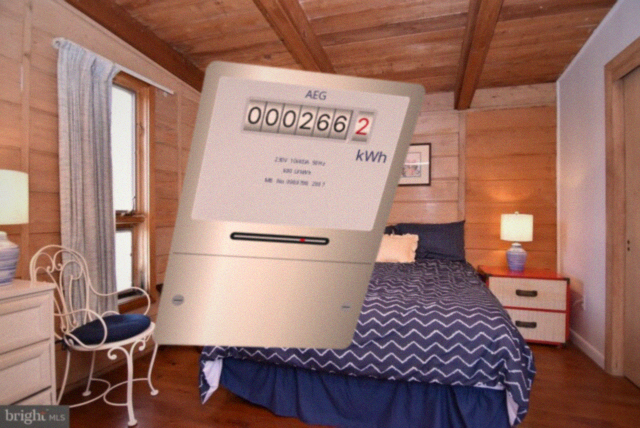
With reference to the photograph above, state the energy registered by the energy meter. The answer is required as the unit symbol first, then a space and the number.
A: kWh 266.2
